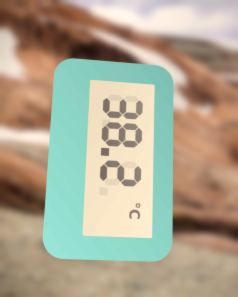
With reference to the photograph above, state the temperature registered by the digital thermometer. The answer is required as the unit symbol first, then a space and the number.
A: °C 38.2
